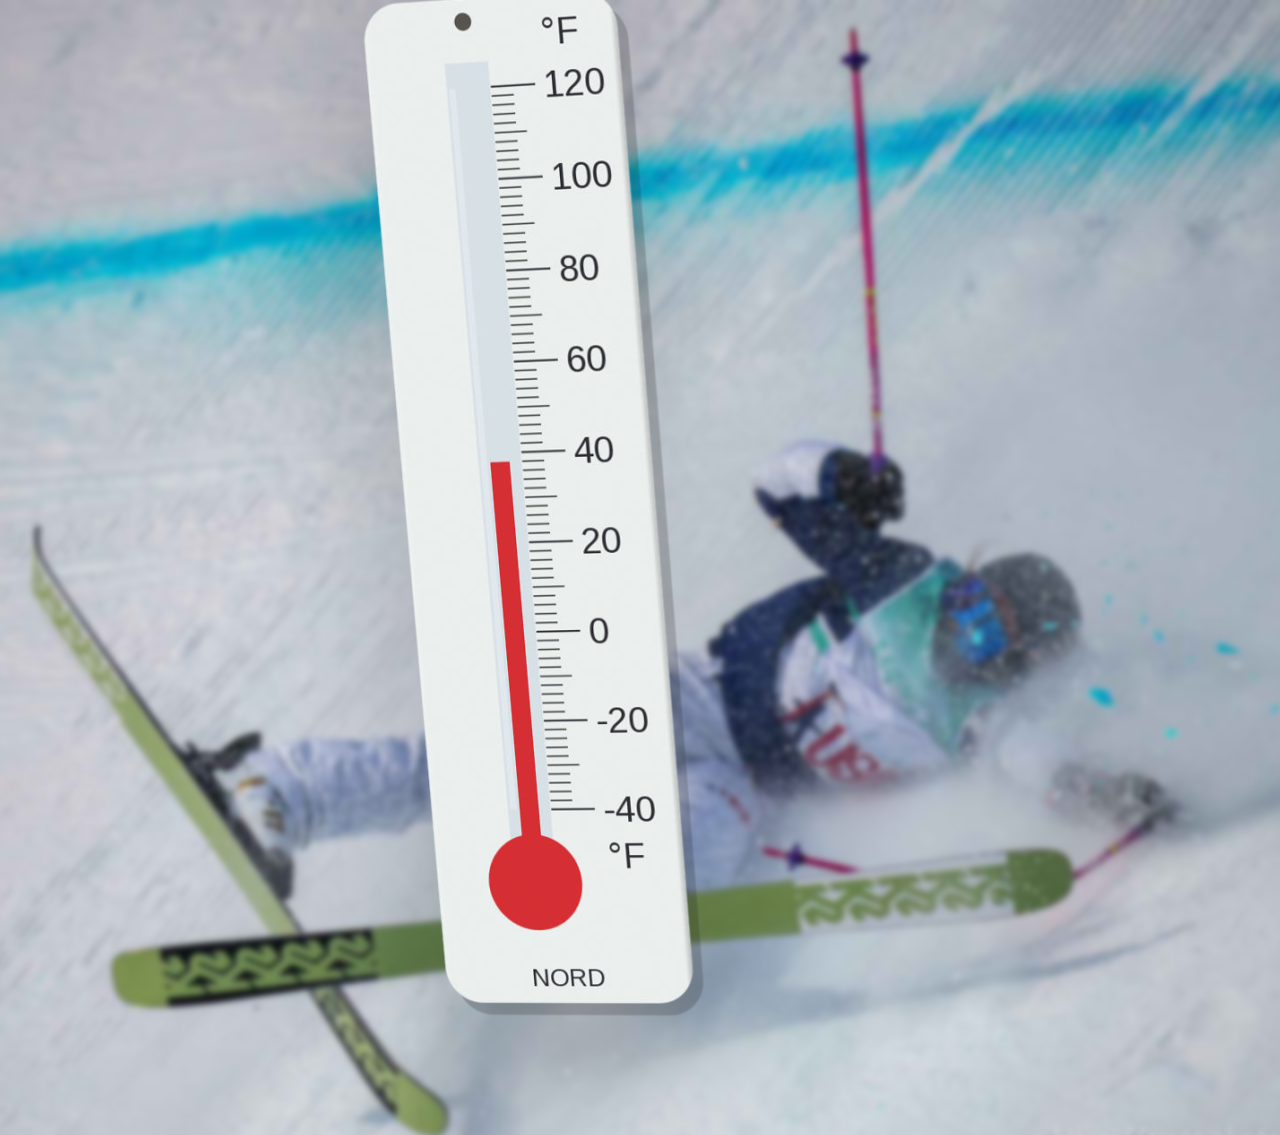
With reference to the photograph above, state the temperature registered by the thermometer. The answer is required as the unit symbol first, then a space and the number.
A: °F 38
